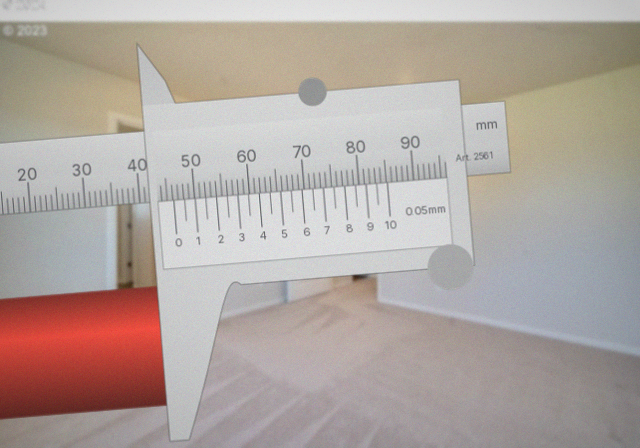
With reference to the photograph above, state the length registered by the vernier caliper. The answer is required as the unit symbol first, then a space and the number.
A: mm 46.2
